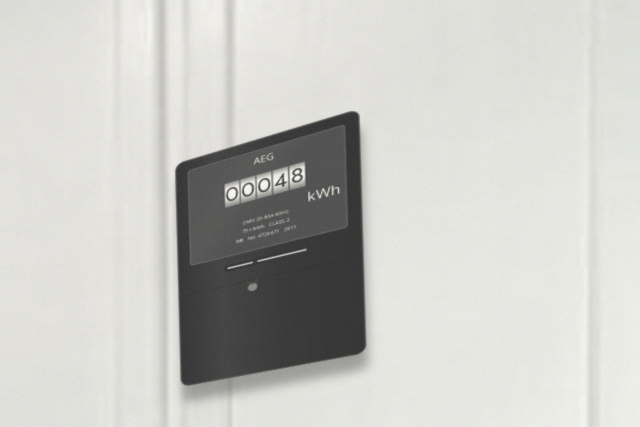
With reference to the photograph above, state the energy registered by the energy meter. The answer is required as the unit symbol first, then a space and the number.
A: kWh 48
